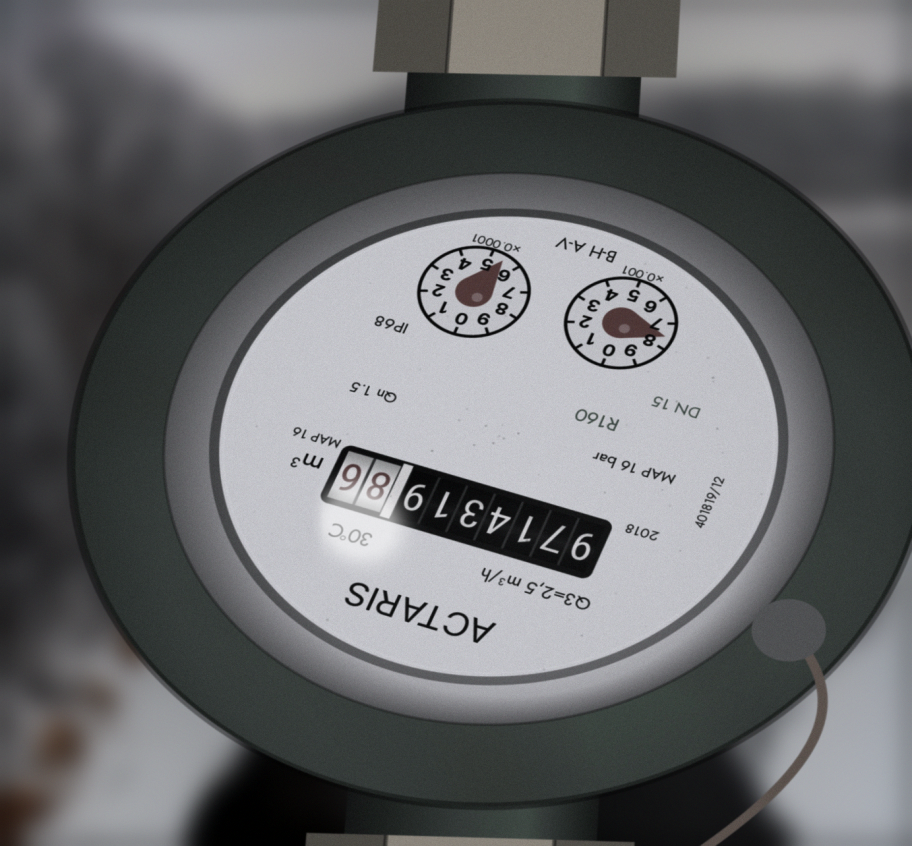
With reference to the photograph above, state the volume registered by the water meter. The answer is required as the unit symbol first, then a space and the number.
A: m³ 9714319.8675
